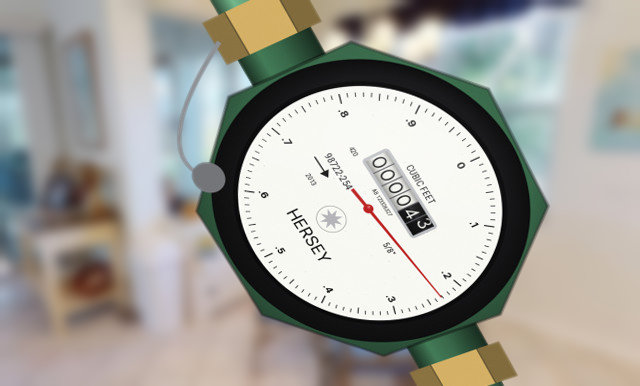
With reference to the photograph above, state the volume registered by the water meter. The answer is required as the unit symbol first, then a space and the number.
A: ft³ 43.23
